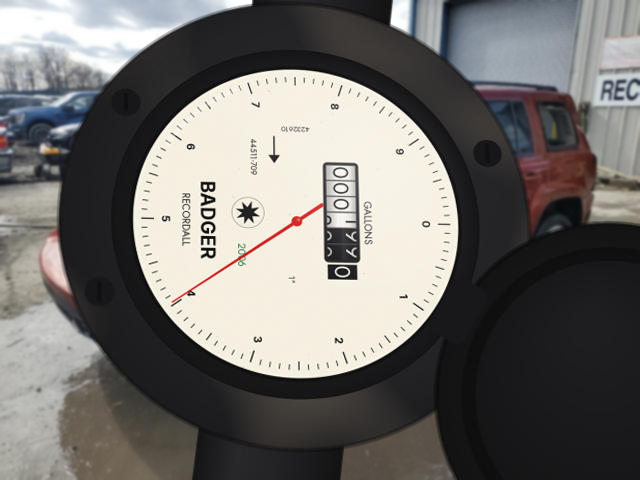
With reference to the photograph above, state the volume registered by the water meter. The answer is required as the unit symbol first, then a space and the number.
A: gal 1994.0
